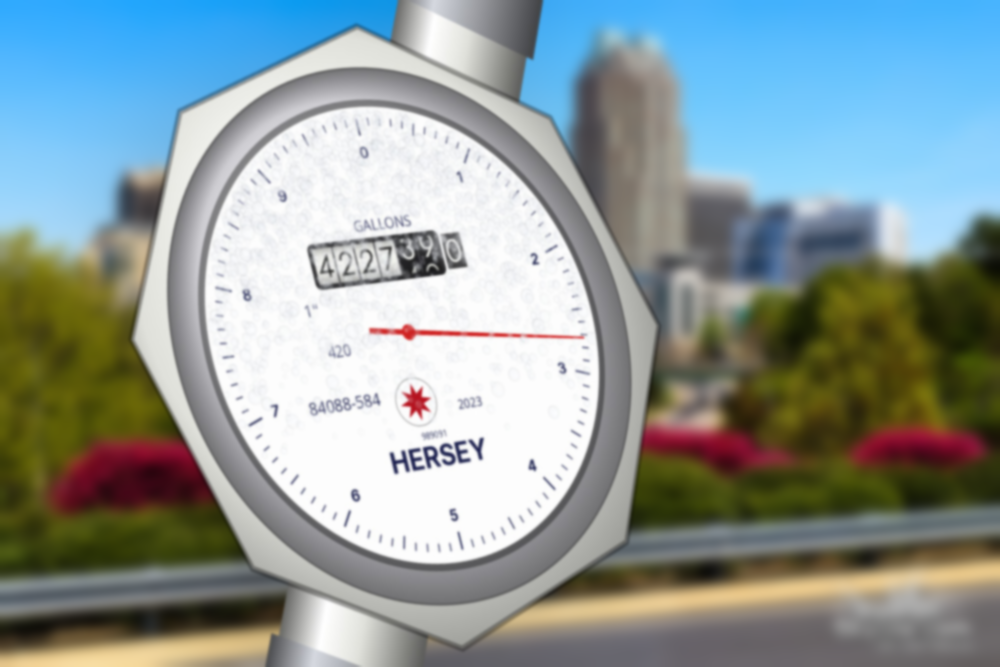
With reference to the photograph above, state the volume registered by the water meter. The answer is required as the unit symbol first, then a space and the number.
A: gal 4227392.7
